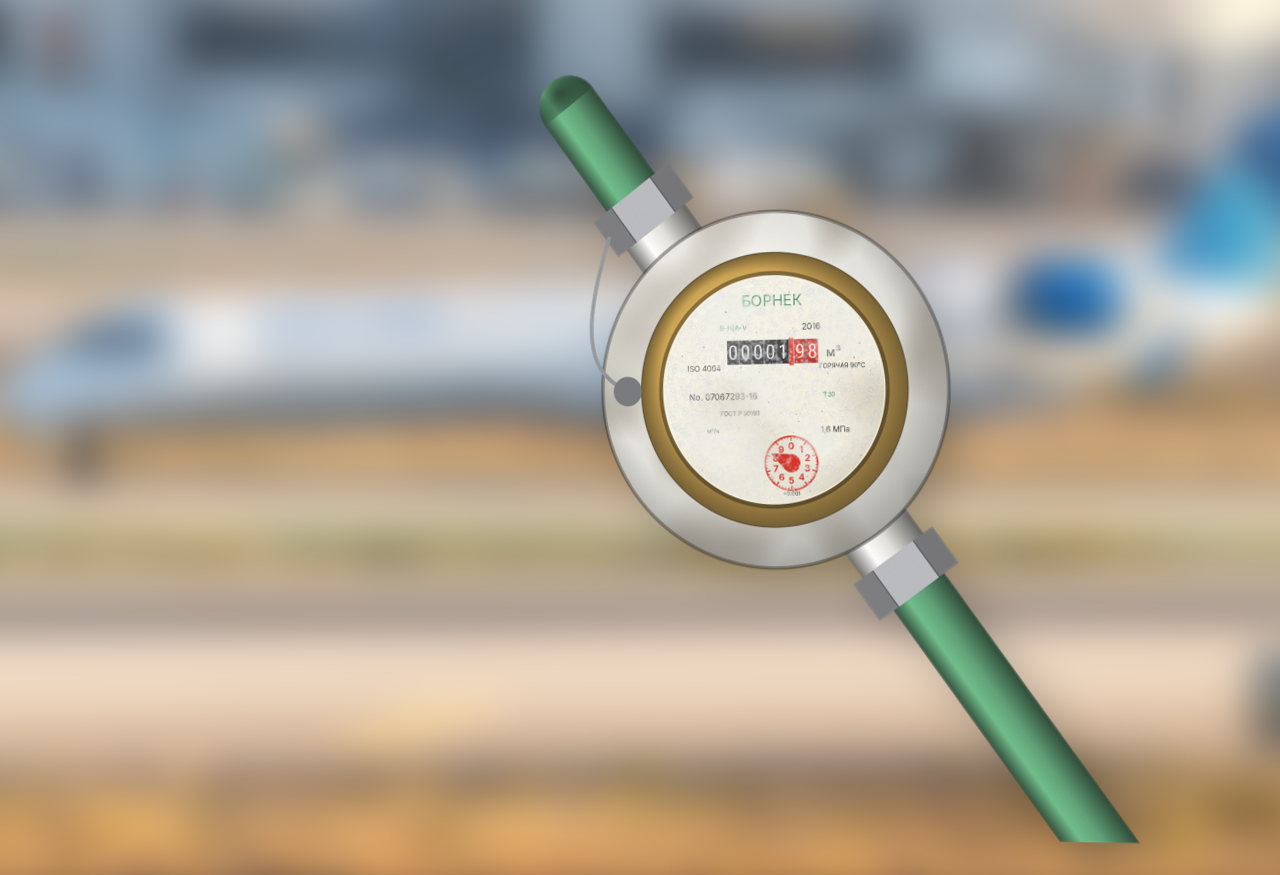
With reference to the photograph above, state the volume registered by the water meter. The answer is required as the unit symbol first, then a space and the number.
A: m³ 1.988
